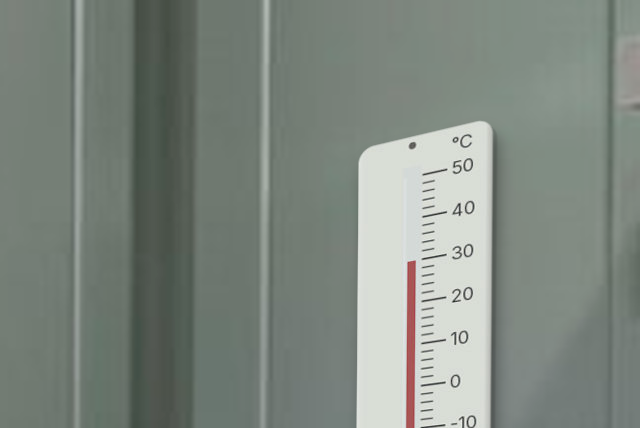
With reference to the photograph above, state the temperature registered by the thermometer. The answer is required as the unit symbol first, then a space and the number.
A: °C 30
